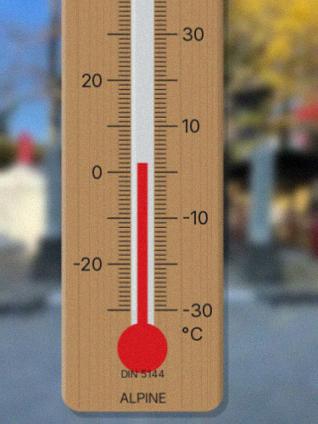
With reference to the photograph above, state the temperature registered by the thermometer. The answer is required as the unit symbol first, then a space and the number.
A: °C 2
